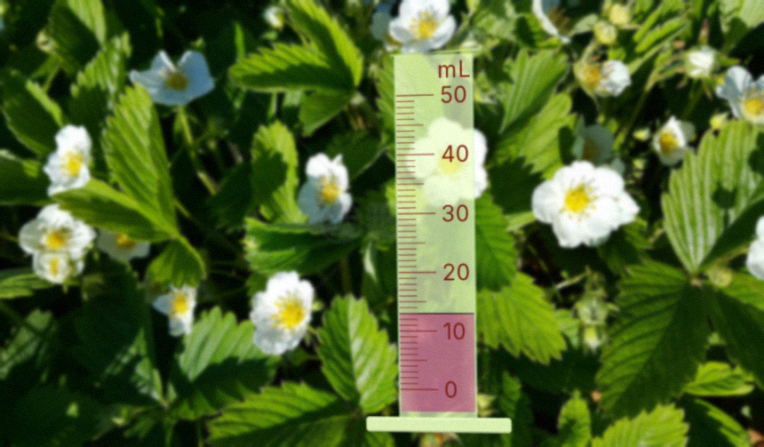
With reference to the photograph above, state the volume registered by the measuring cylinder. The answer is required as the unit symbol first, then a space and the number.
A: mL 13
